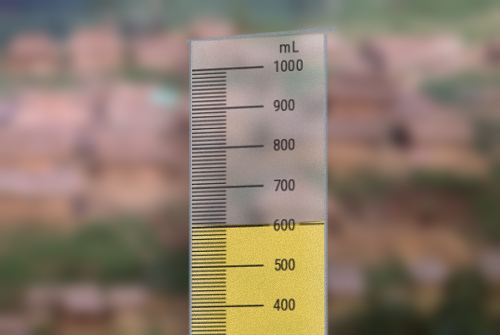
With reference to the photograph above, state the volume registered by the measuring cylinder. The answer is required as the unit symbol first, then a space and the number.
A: mL 600
